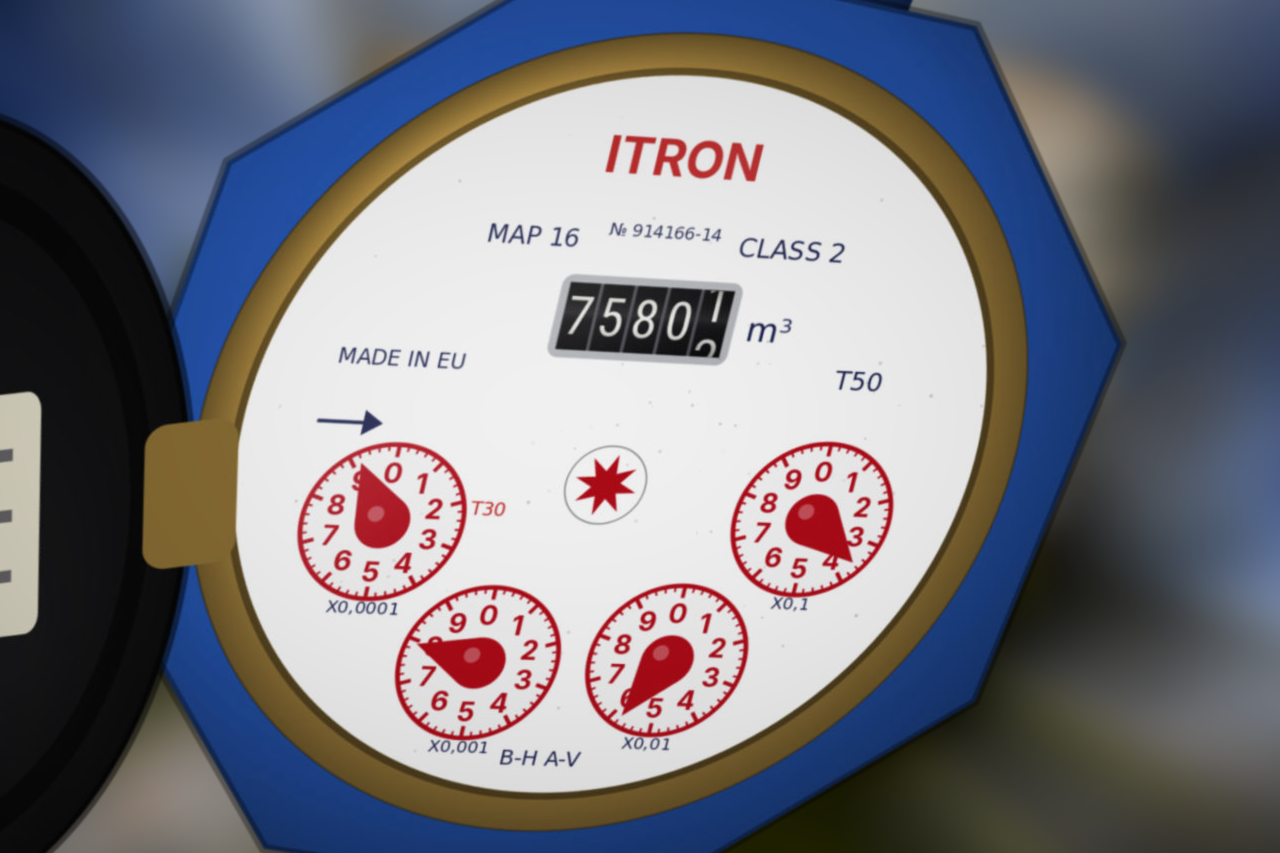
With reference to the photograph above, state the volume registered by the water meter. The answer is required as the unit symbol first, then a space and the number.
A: m³ 75801.3579
